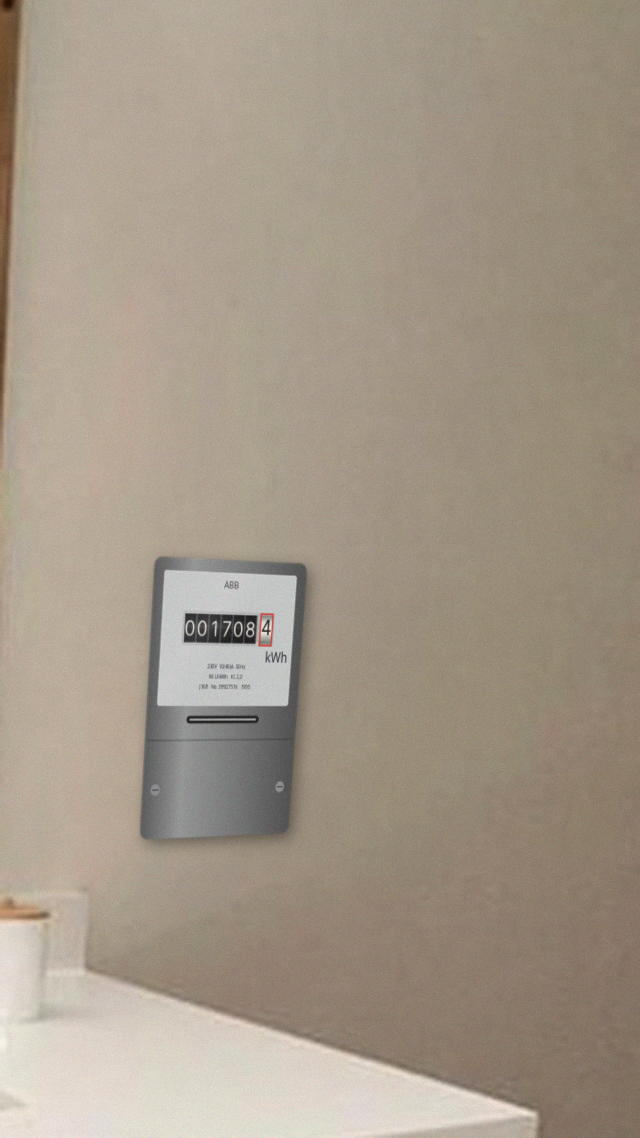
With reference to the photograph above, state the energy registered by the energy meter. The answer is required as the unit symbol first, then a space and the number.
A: kWh 1708.4
